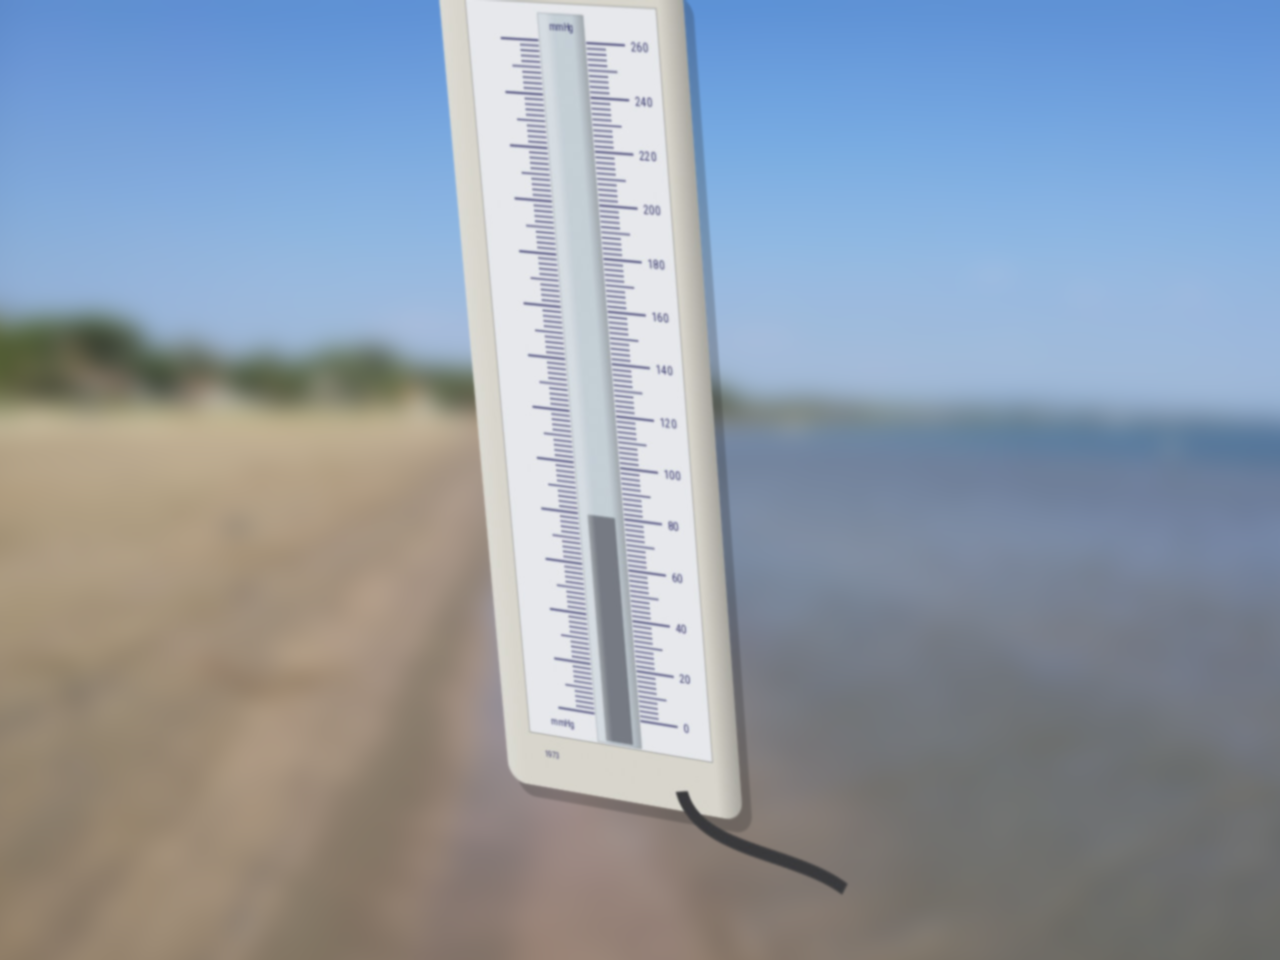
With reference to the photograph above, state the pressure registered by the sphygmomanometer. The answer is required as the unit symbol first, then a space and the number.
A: mmHg 80
